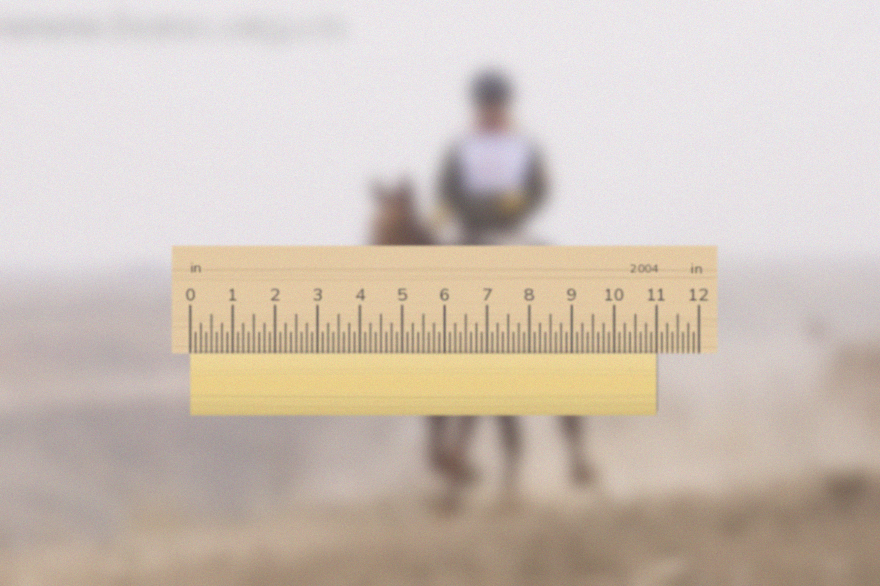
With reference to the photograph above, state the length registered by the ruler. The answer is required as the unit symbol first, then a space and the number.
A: in 11
